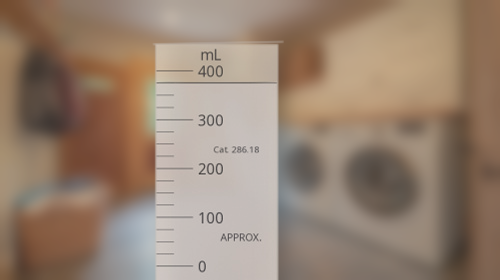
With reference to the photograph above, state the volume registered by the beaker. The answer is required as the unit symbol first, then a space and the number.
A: mL 375
